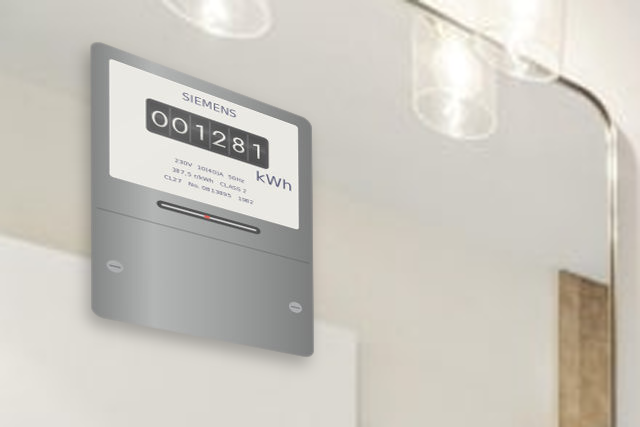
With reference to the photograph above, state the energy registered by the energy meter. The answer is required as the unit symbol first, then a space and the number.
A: kWh 1281
